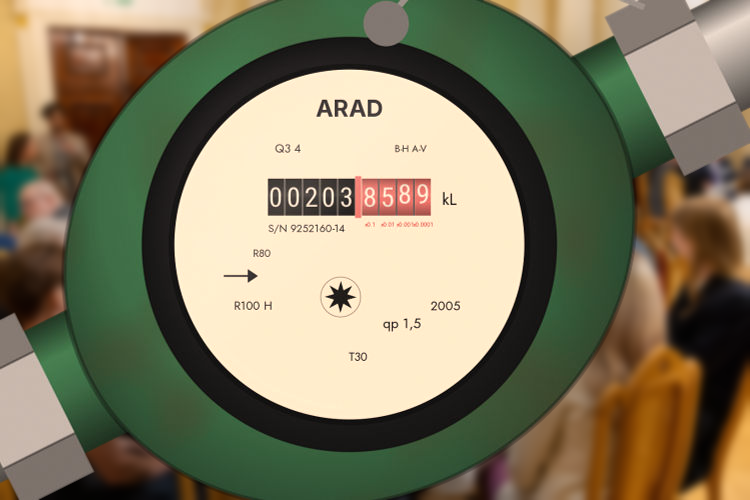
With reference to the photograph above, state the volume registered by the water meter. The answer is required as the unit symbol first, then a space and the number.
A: kL 203.8589
